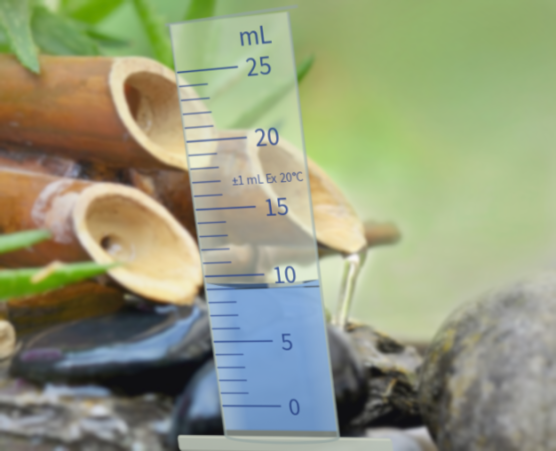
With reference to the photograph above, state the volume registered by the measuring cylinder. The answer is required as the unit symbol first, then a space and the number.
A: mL 9
